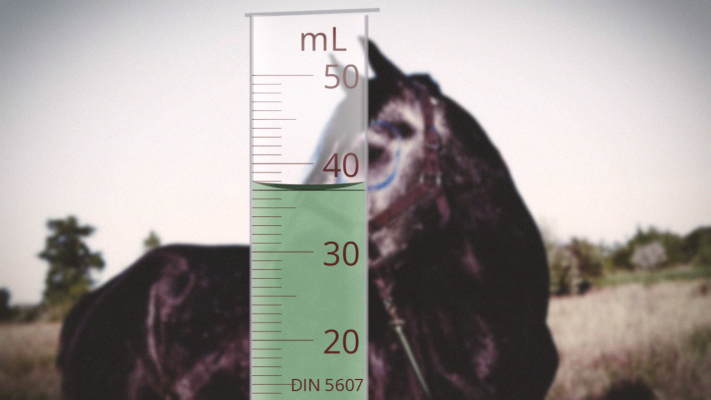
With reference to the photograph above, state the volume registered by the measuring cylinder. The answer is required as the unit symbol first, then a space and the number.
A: mL 37
